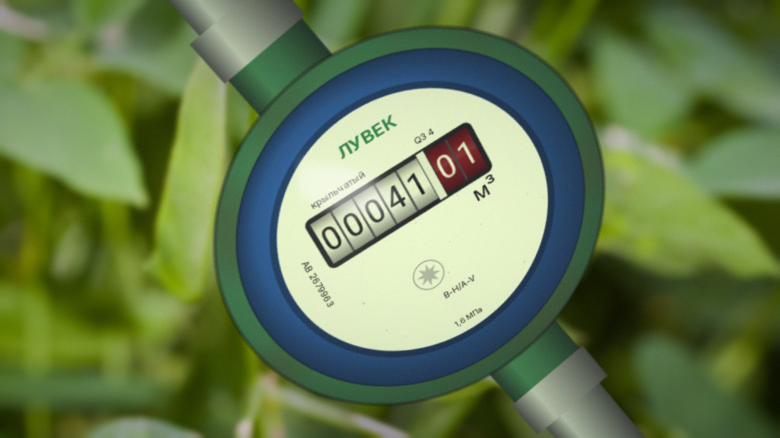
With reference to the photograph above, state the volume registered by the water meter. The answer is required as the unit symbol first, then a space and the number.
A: m³ 41.01
